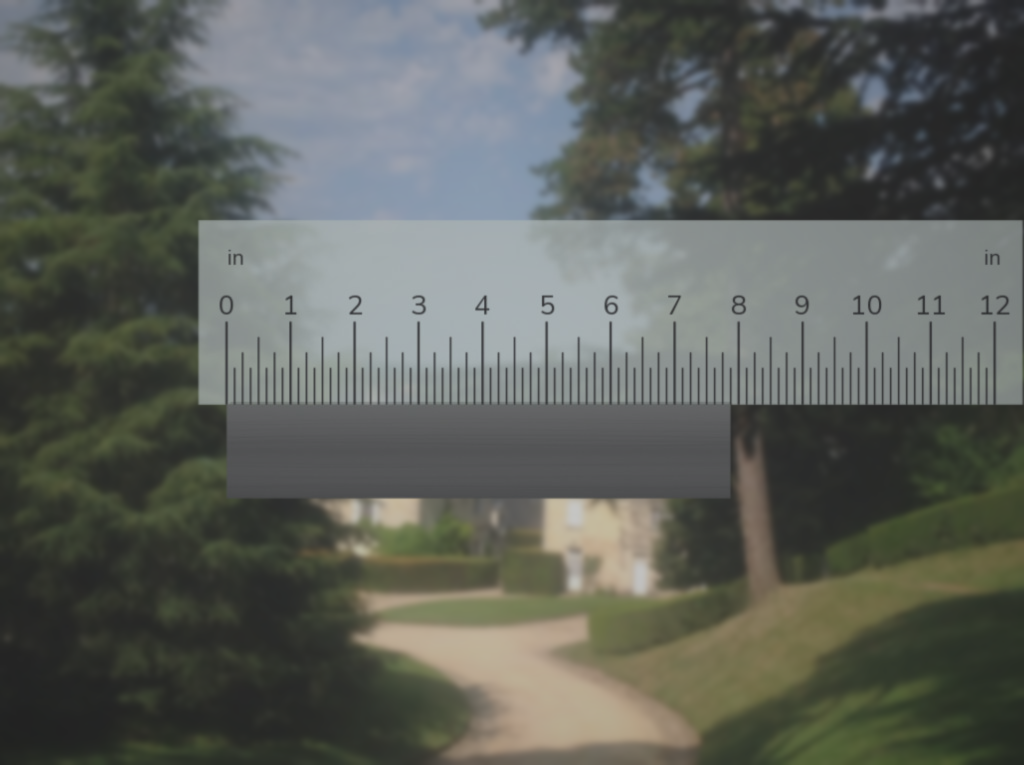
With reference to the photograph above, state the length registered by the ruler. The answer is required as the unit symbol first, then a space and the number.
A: in 7.875
